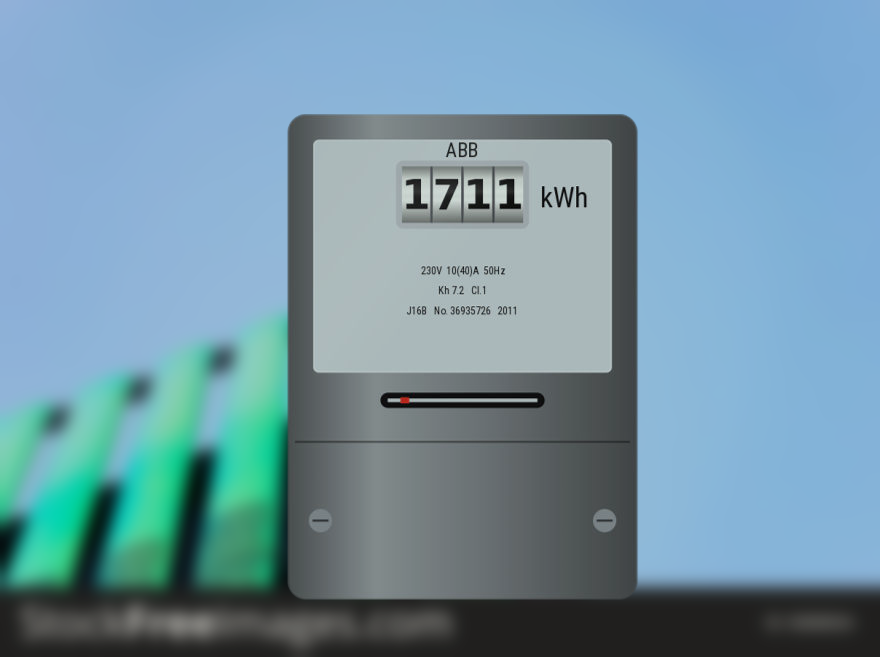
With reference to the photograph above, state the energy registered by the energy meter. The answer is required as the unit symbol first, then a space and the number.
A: kWh 1711
